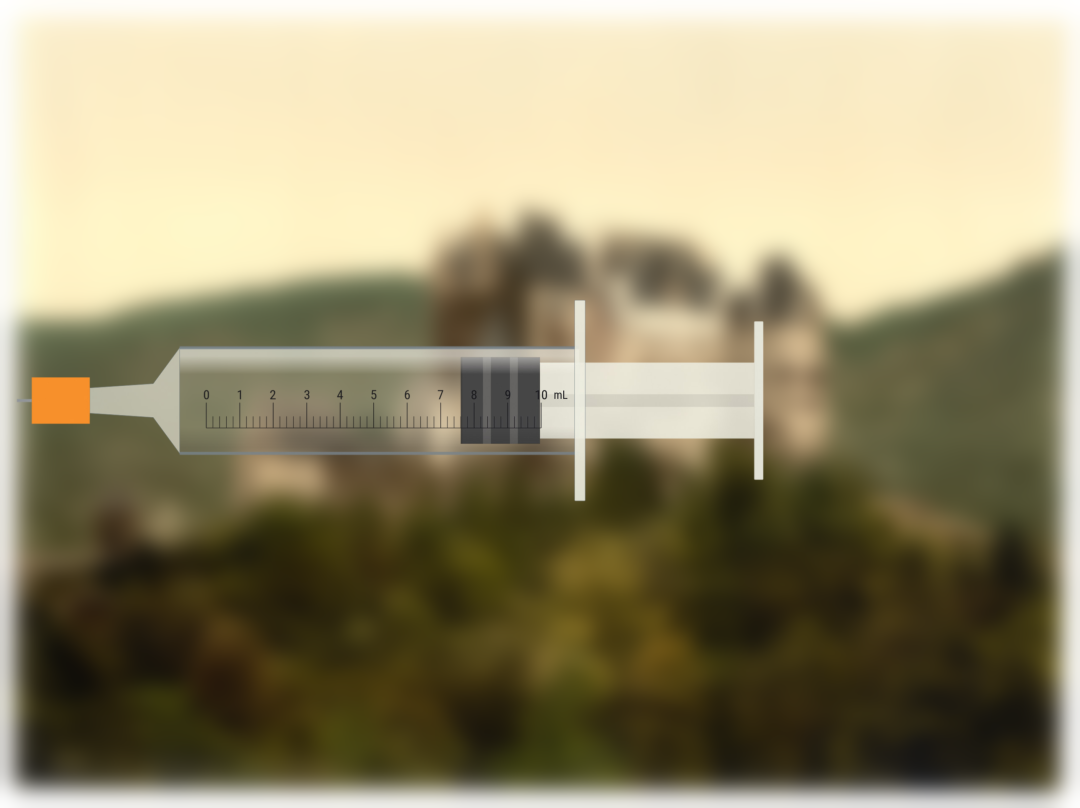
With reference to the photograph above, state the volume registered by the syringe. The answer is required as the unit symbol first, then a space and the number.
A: mL 7.6
